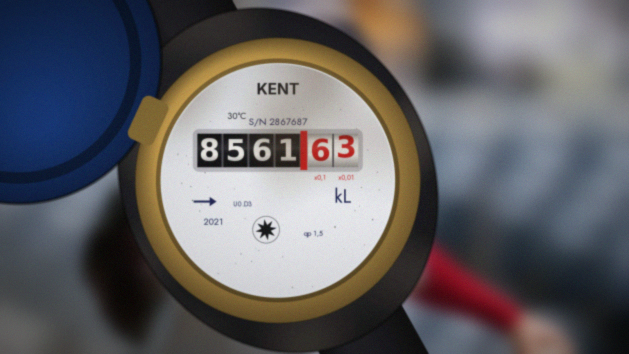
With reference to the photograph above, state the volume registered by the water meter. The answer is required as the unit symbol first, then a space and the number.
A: kL 8561.63
